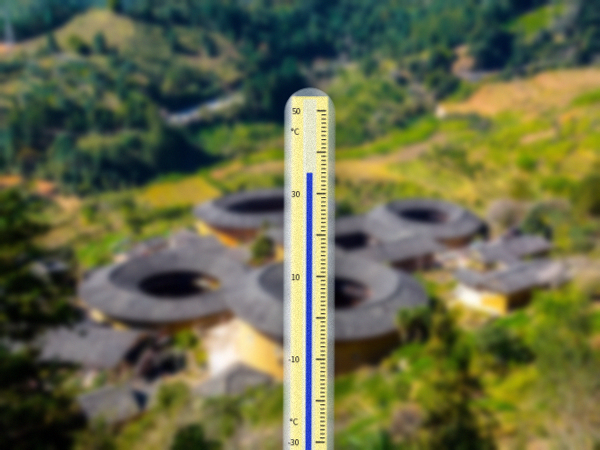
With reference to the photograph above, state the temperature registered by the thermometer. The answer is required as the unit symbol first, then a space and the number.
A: °C 35
